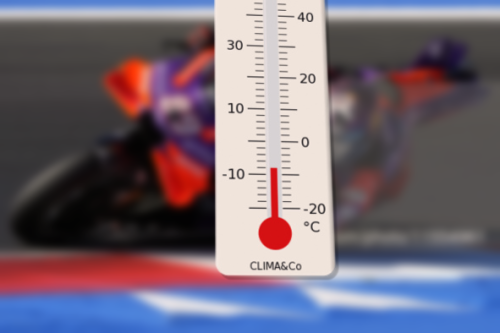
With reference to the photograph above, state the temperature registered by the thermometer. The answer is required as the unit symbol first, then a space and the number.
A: °C -8
